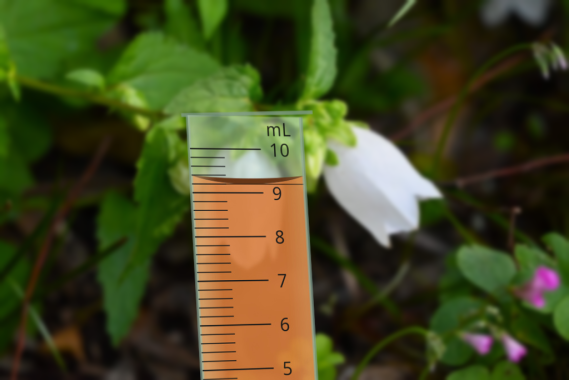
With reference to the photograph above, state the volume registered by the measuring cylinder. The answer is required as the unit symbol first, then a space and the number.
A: mL 9.2
